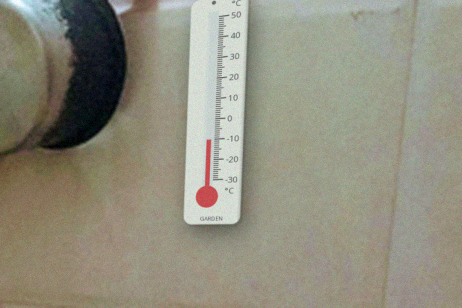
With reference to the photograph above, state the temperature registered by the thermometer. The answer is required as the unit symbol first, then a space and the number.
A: °C -10
